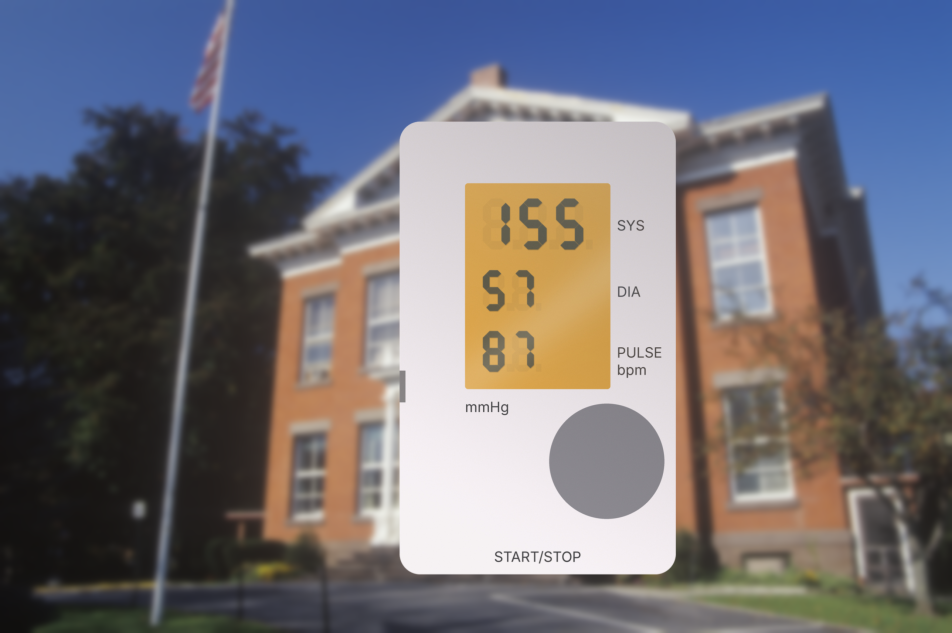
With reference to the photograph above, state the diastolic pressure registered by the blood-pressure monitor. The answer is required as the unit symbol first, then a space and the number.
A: mmHg 57
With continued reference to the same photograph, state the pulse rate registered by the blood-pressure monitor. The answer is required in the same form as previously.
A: bpm 87
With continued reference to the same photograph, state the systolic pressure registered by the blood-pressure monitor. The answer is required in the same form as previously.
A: mmHg 155
